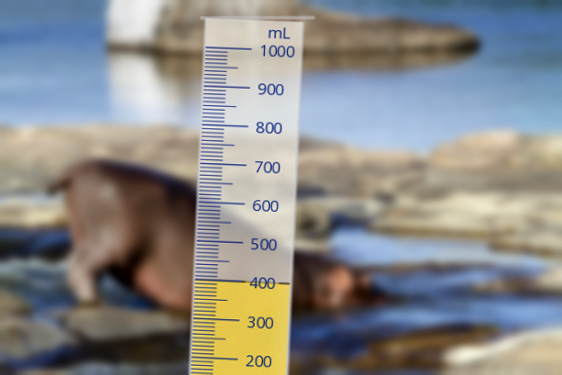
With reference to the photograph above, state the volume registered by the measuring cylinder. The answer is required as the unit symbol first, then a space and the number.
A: mL 400
